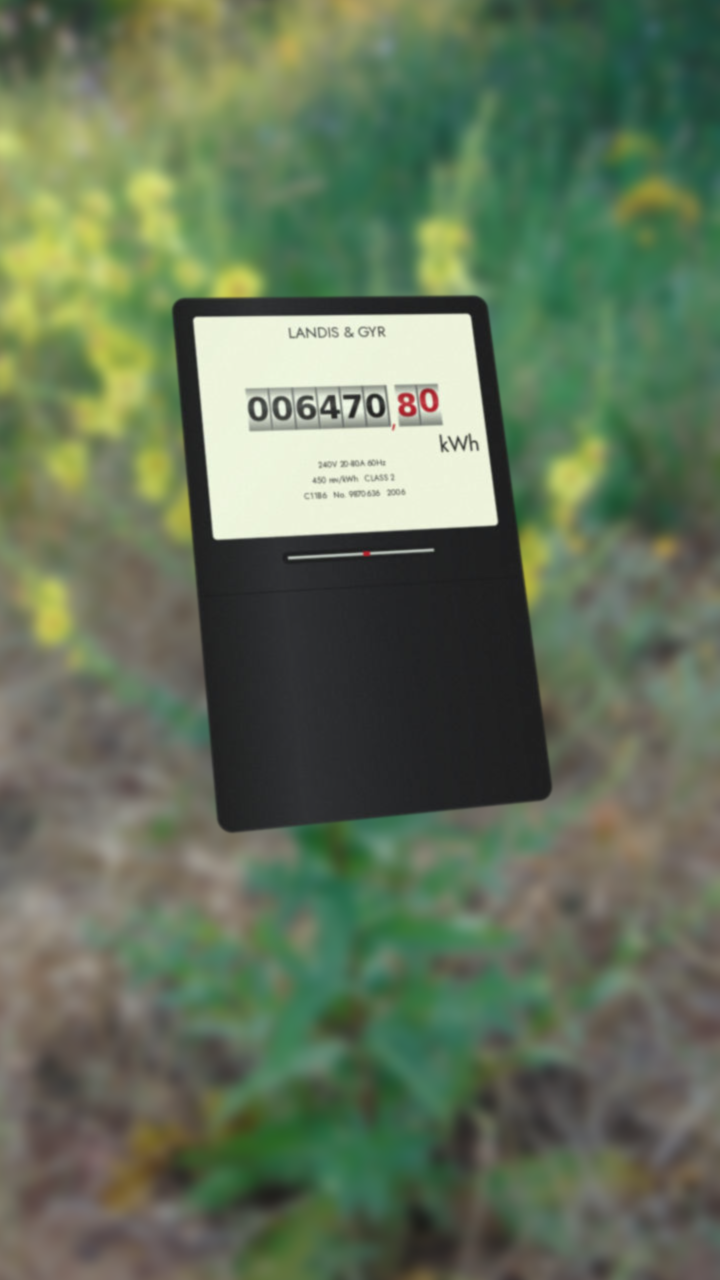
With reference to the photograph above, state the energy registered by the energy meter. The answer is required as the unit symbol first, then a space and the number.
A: kWh 6470.80
